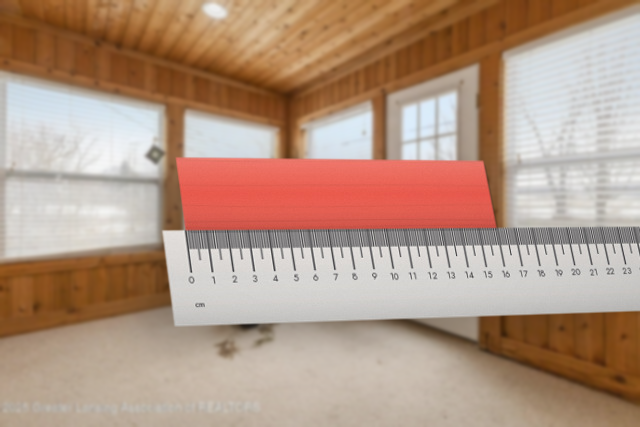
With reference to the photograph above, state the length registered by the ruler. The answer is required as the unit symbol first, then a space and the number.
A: cm 16
